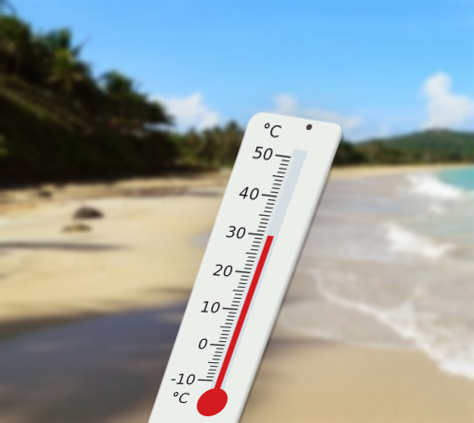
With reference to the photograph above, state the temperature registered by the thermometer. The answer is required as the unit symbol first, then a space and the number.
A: °C 30
